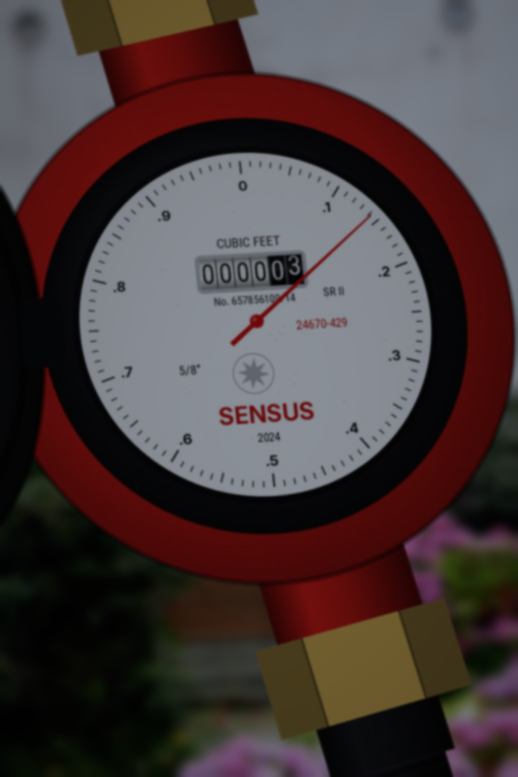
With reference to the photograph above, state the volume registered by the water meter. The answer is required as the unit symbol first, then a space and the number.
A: ft³ 3.14
